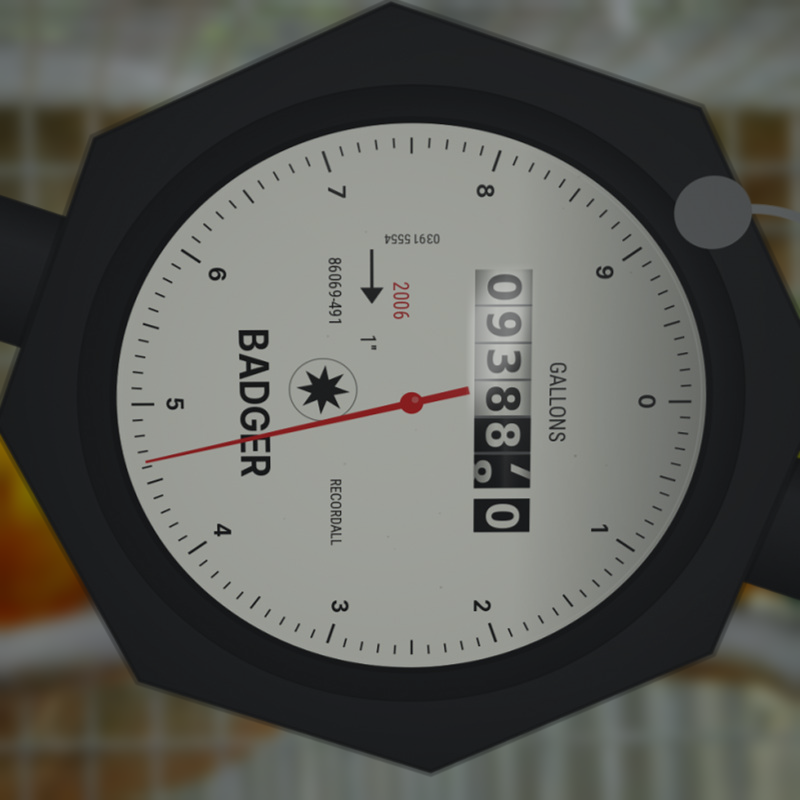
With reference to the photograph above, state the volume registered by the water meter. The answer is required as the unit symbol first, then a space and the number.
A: gal 938874.6
